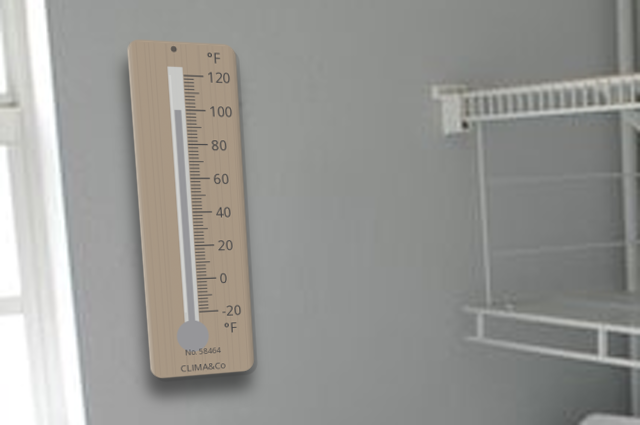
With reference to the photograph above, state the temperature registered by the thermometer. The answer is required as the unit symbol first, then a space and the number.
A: °F 100
